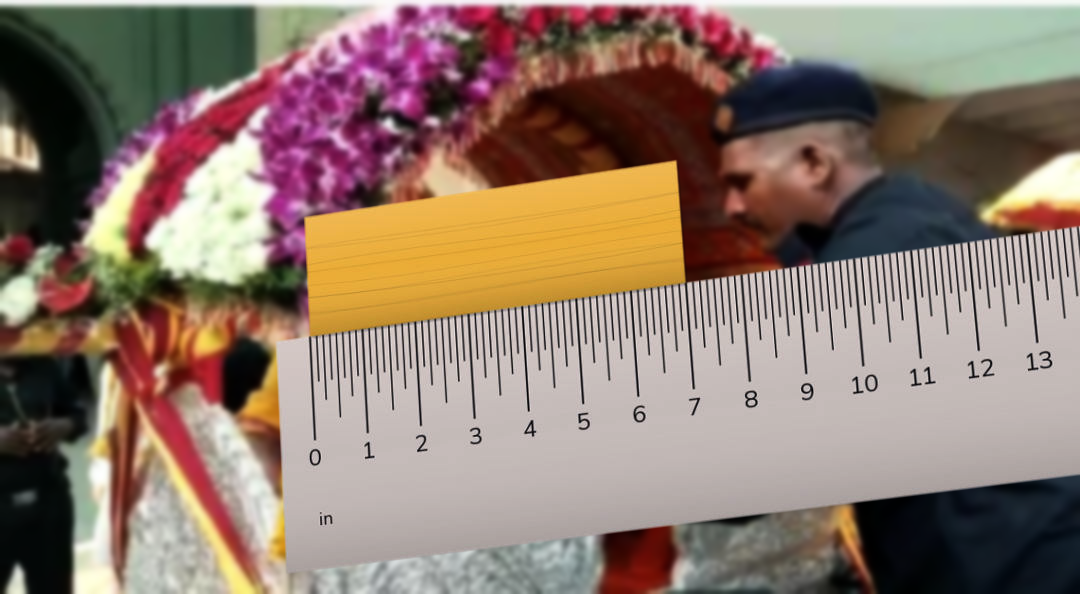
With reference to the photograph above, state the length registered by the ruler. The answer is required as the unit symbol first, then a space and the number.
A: in 7
